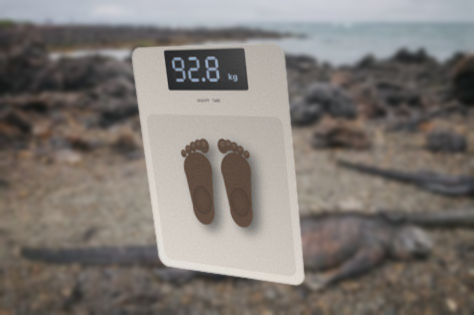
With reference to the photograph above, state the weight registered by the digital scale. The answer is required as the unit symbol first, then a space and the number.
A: kg 92.8
